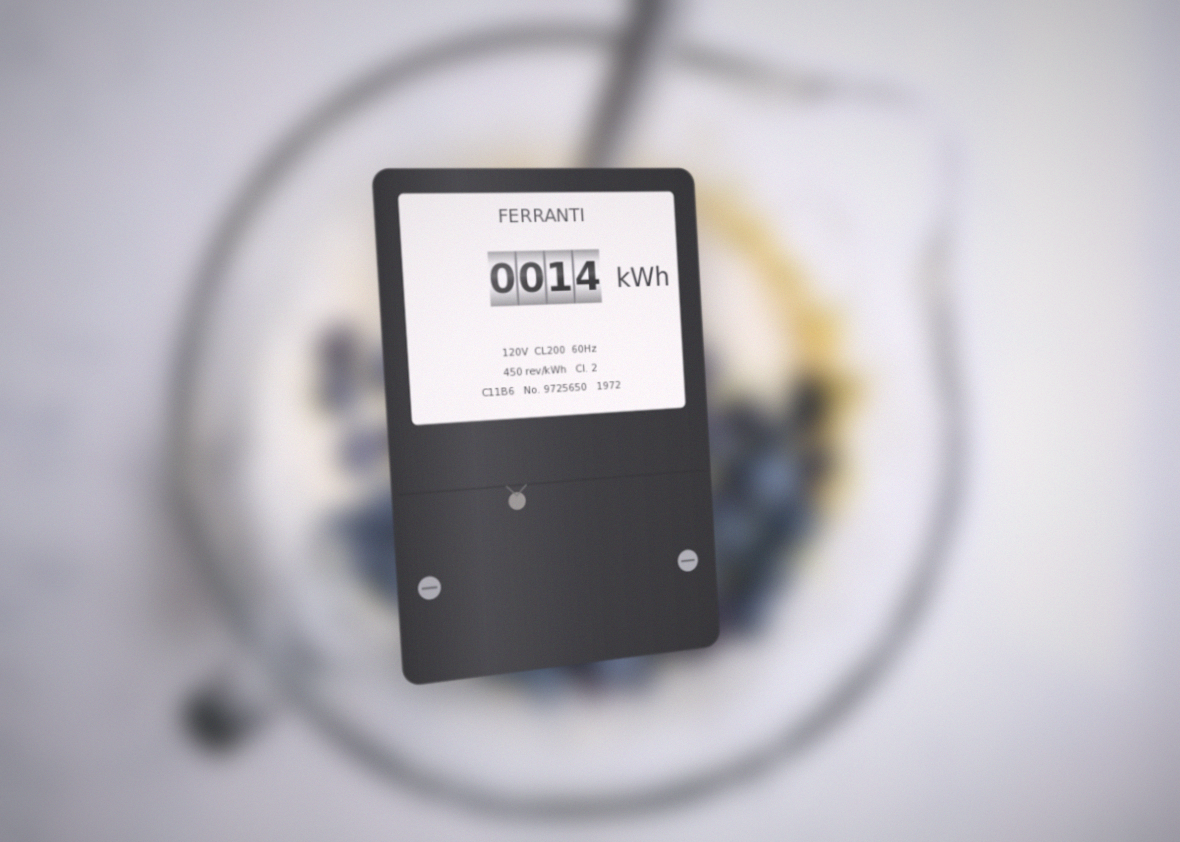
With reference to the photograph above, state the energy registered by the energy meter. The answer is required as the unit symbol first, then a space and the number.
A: kWh 14
